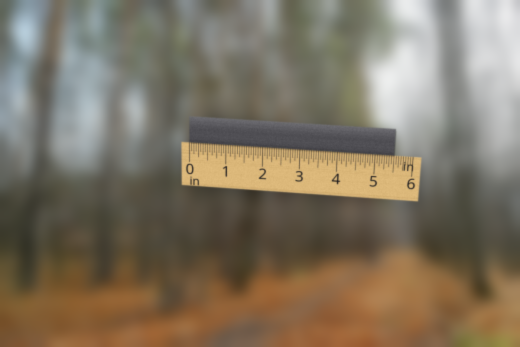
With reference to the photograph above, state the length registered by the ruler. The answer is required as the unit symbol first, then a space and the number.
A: in 5.5
